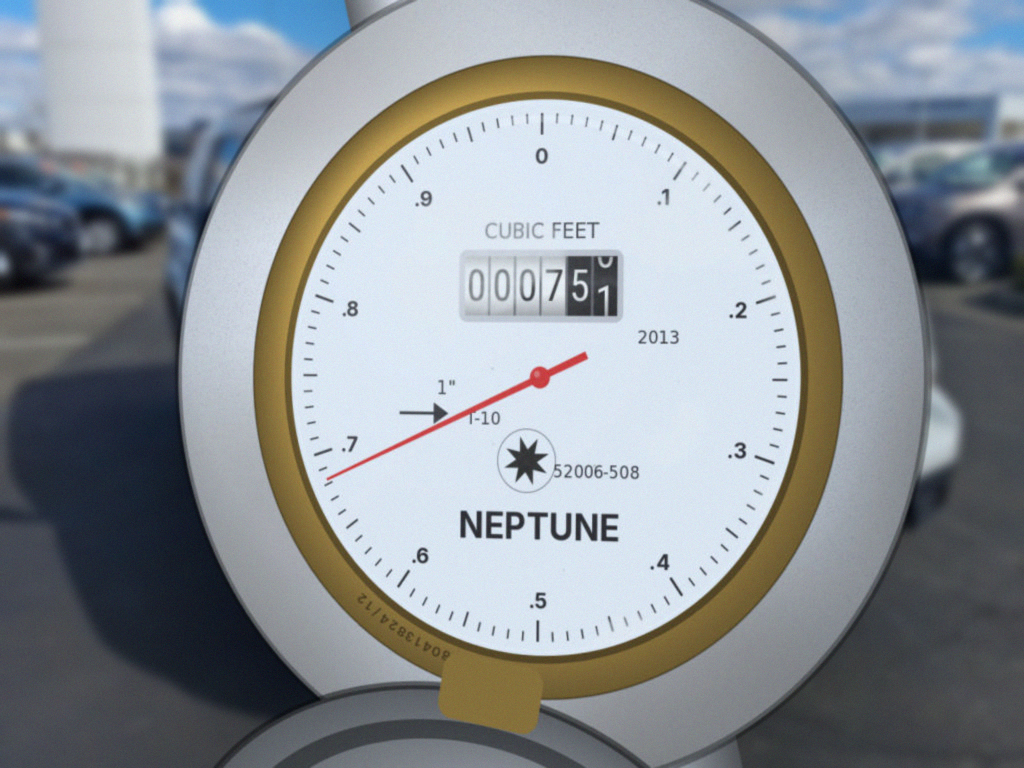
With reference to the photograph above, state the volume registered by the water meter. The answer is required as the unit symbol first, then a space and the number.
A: ft³ 750.68
